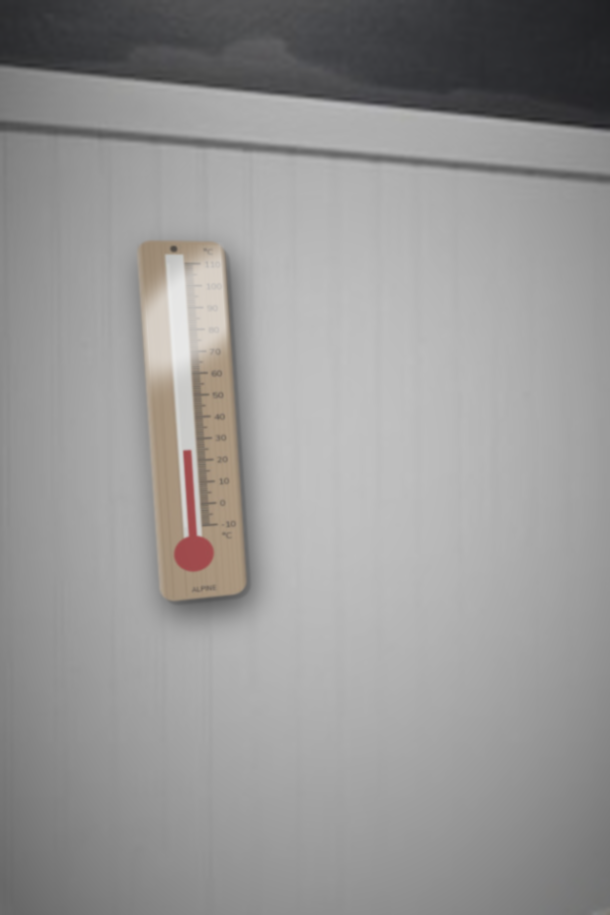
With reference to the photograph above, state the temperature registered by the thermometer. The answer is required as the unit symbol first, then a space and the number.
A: °C 25
